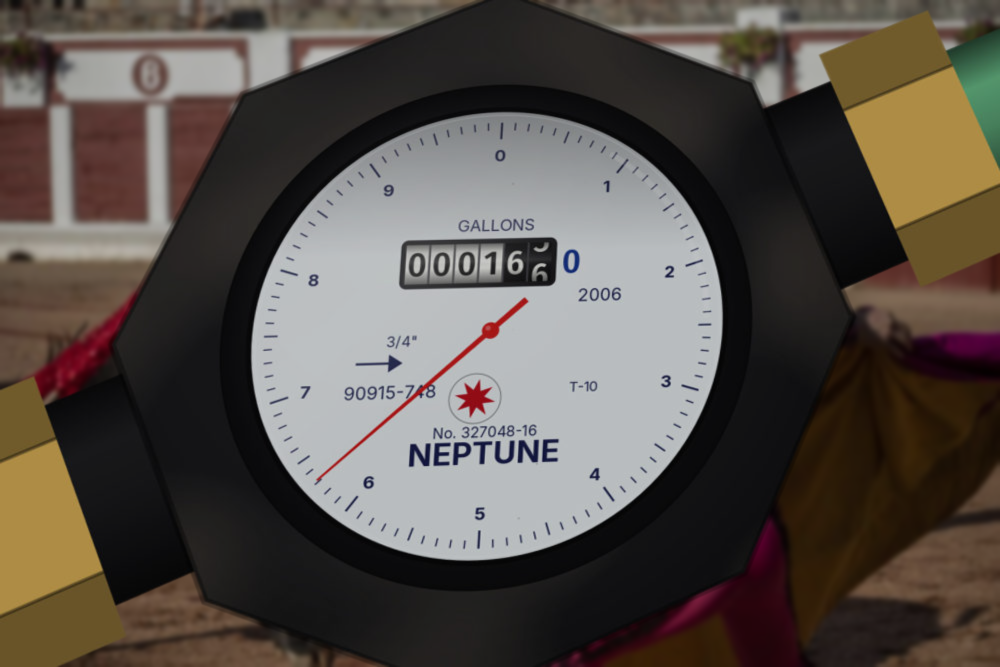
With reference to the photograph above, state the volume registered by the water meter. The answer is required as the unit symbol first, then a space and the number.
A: gal 1656.3
